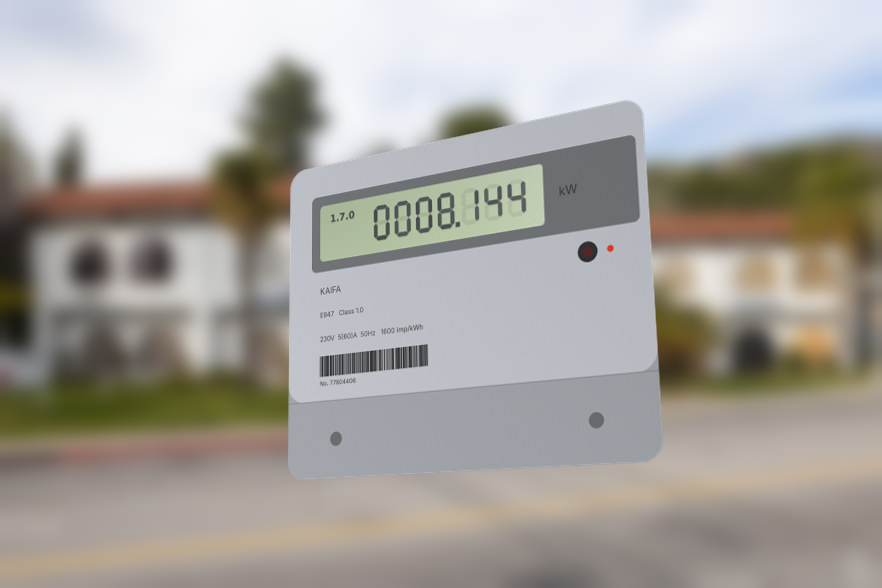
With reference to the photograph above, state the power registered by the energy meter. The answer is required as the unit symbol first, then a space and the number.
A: kW 8.144
